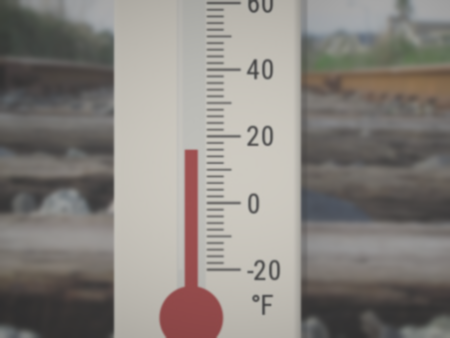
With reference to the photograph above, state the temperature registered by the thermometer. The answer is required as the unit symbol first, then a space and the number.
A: °F 16
